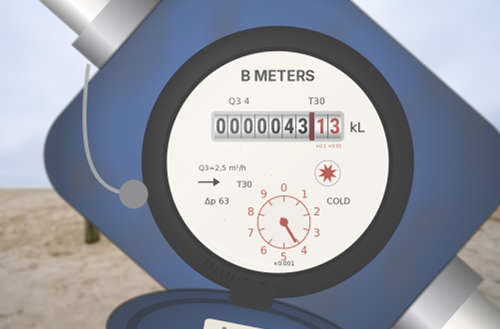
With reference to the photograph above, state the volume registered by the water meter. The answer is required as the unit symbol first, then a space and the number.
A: kL 43.134
